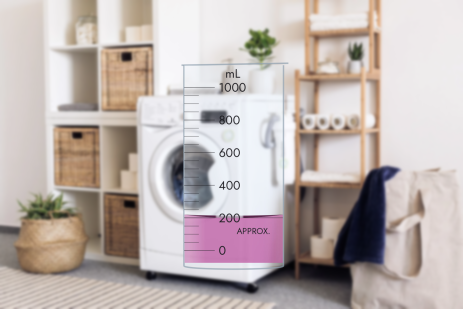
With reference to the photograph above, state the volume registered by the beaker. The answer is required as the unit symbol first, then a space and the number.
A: mL 200
